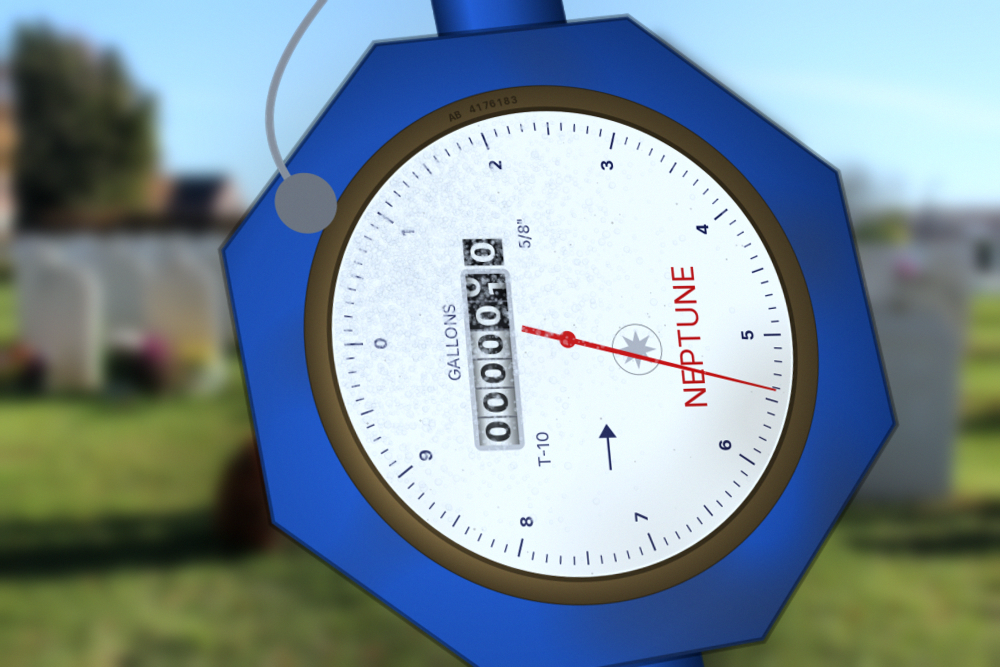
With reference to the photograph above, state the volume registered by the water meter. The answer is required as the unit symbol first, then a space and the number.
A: gal 5.4
